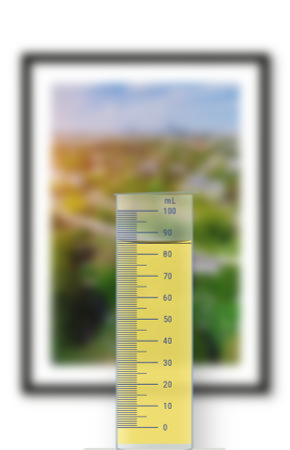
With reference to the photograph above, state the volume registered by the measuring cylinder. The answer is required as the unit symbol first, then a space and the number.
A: mL 85
